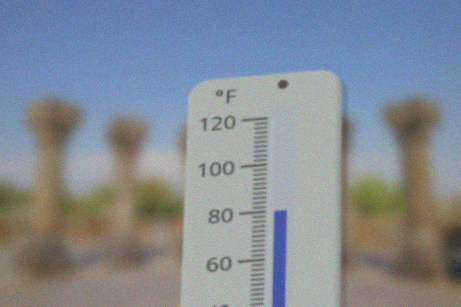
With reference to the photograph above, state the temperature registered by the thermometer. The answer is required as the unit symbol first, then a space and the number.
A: °F 80
